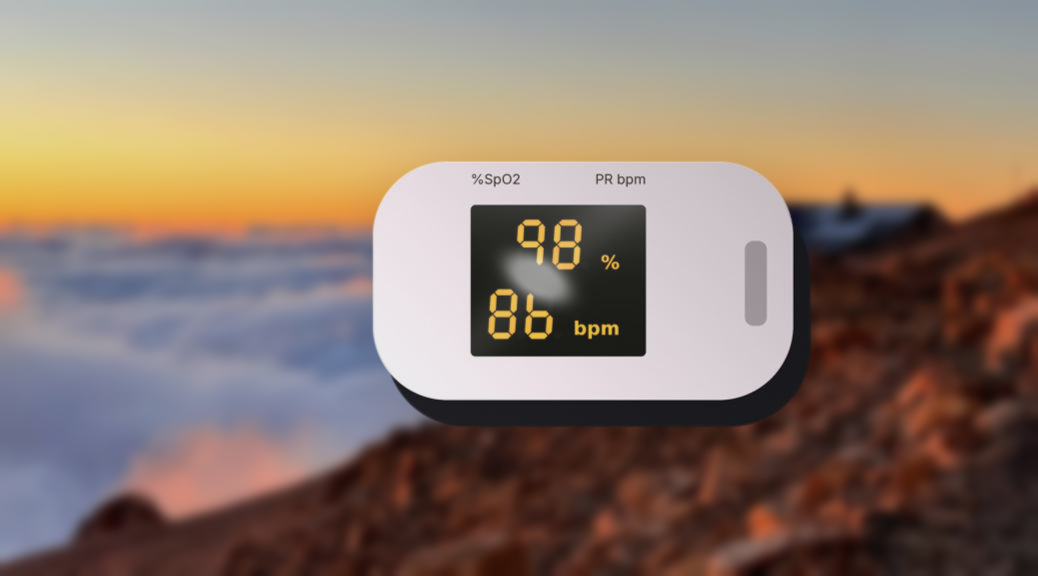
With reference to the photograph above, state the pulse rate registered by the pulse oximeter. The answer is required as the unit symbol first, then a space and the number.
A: bpm 86
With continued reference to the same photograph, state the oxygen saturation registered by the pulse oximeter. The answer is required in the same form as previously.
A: % 98
